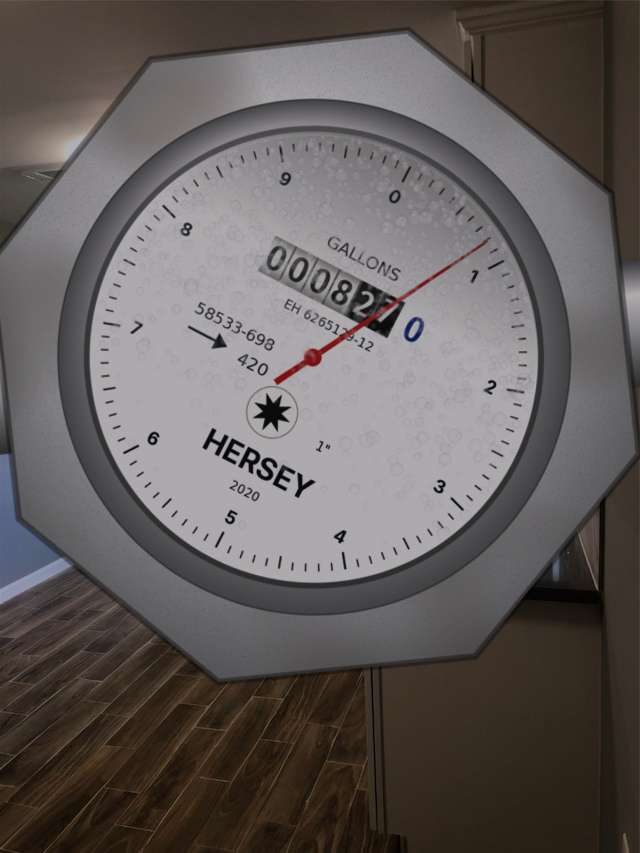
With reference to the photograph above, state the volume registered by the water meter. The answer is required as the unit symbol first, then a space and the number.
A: gal 8270.8
